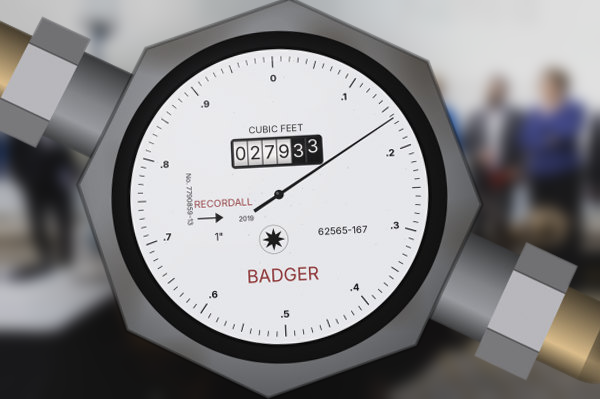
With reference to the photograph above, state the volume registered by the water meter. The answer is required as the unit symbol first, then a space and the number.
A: ft³ 27933.16
